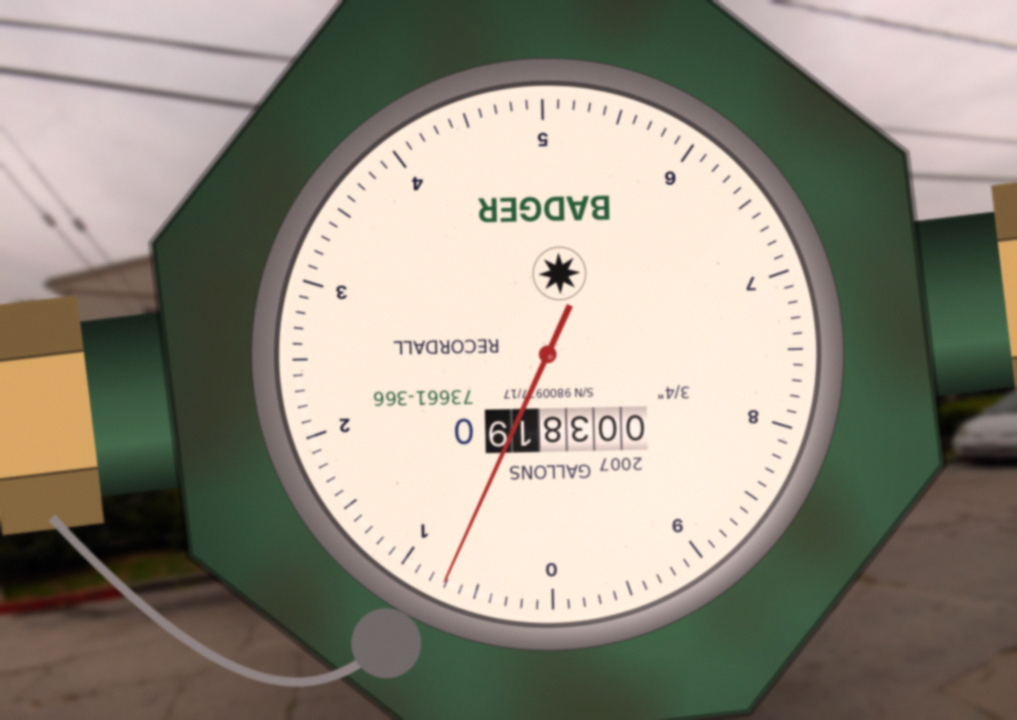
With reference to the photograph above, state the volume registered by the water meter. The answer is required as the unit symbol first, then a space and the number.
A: gal 38190.7
